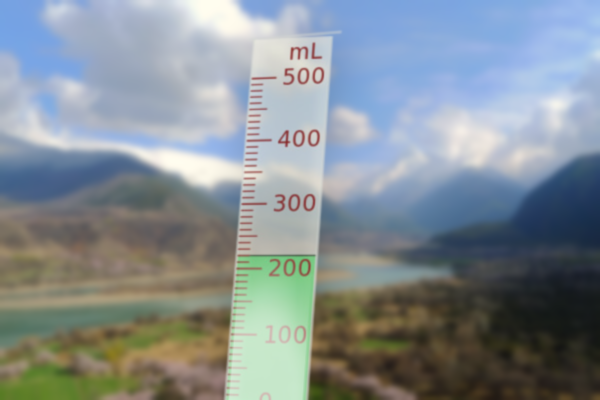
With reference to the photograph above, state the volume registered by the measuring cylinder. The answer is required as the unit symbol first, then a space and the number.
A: mL 220
